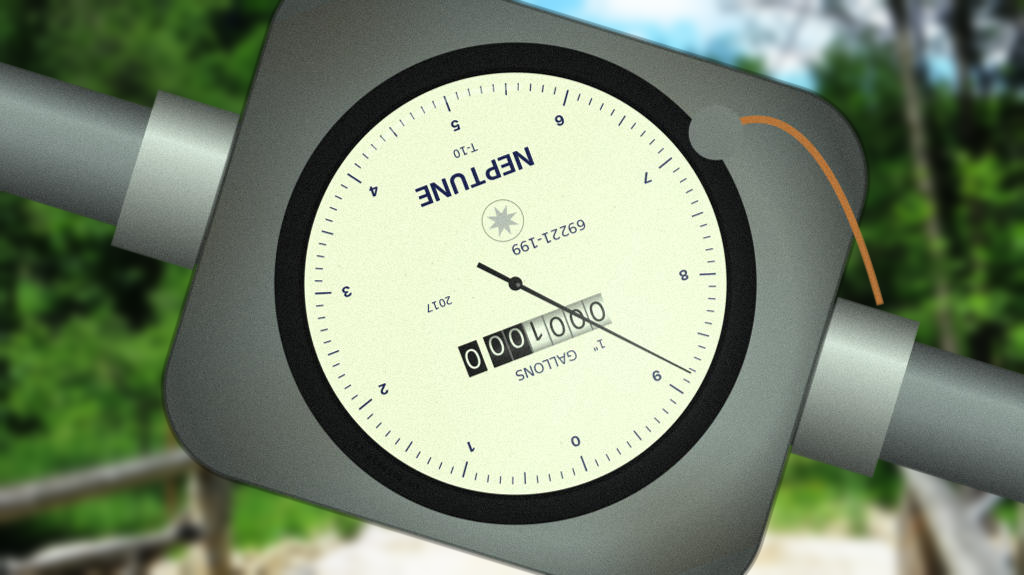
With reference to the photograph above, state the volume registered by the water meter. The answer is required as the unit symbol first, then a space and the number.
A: gal 998.8
